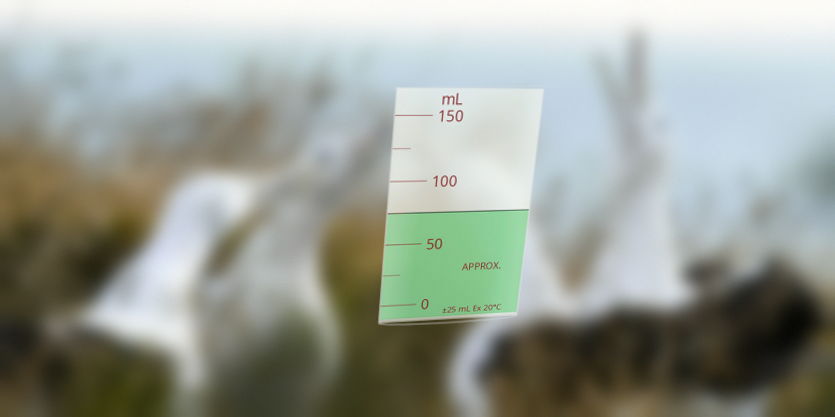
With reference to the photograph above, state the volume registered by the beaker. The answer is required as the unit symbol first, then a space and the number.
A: mL 75
